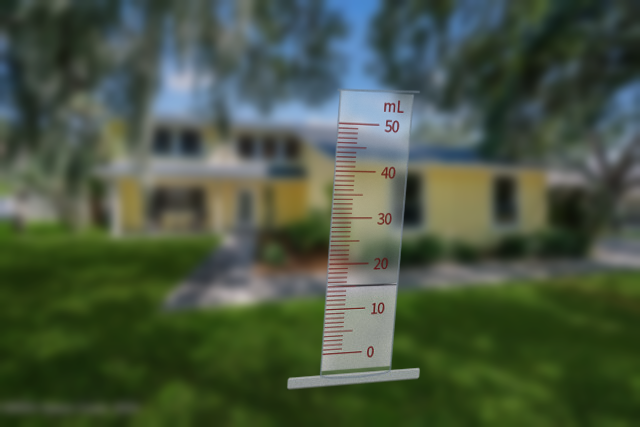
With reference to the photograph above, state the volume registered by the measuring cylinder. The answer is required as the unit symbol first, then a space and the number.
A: mL 15
